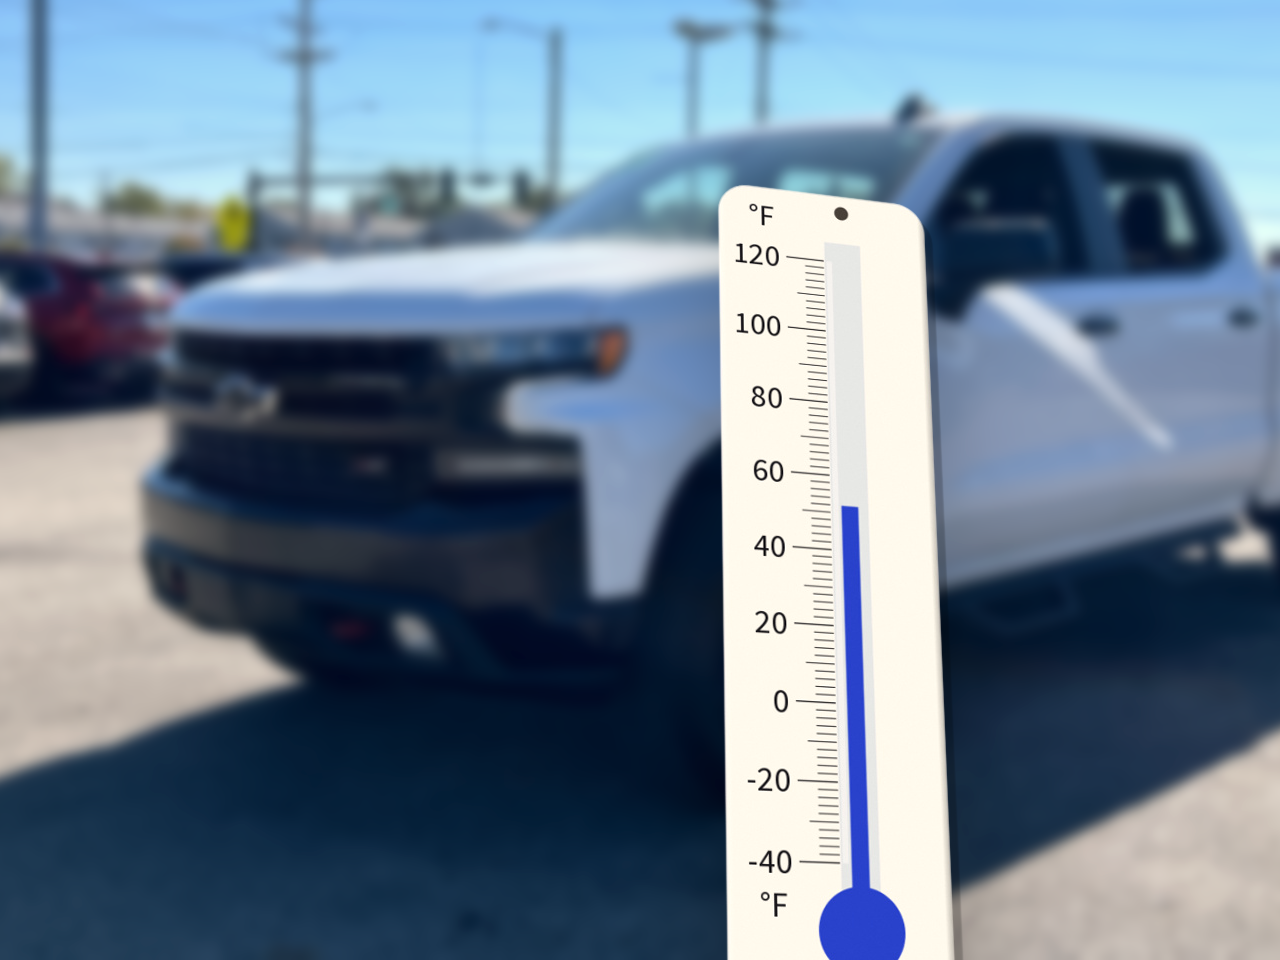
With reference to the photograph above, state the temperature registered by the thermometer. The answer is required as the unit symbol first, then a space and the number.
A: °F 52
